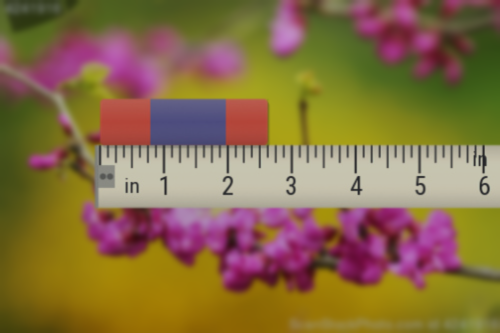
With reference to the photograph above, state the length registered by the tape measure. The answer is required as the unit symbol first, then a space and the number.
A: in 2.625
